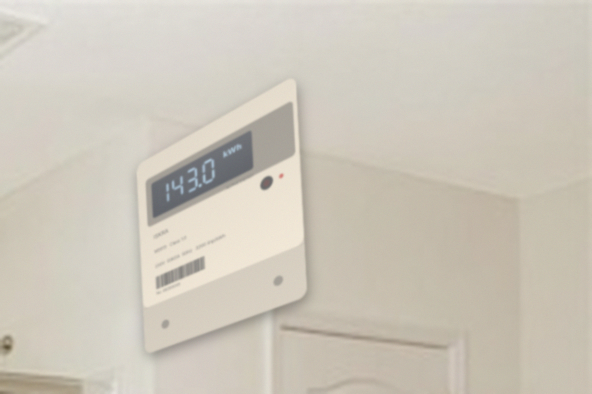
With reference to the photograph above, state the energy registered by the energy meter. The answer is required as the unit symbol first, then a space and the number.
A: kWh 143.0
